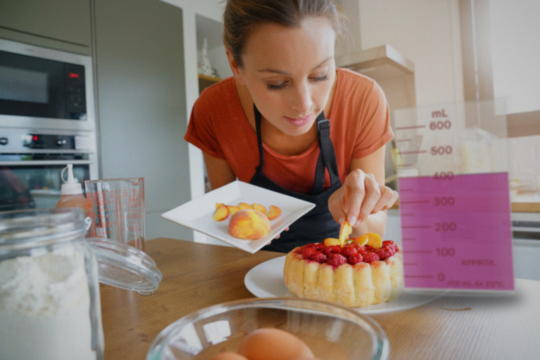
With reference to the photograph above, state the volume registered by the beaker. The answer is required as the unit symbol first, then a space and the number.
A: mL 400
